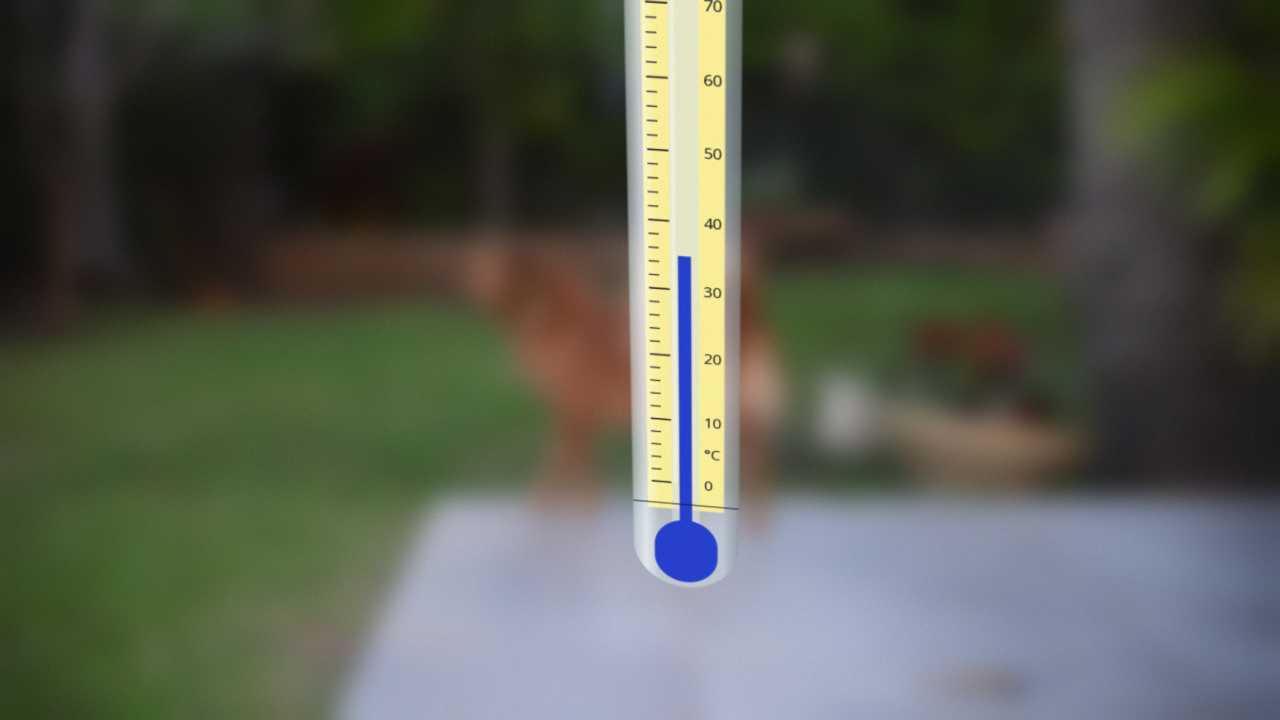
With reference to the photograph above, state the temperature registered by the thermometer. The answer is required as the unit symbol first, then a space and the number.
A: °C 35
